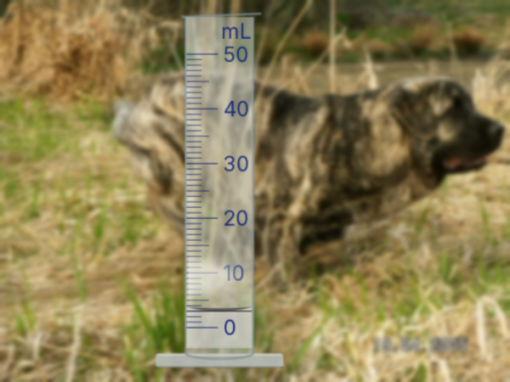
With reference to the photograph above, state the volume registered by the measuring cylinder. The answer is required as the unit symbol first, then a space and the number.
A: mL 3
